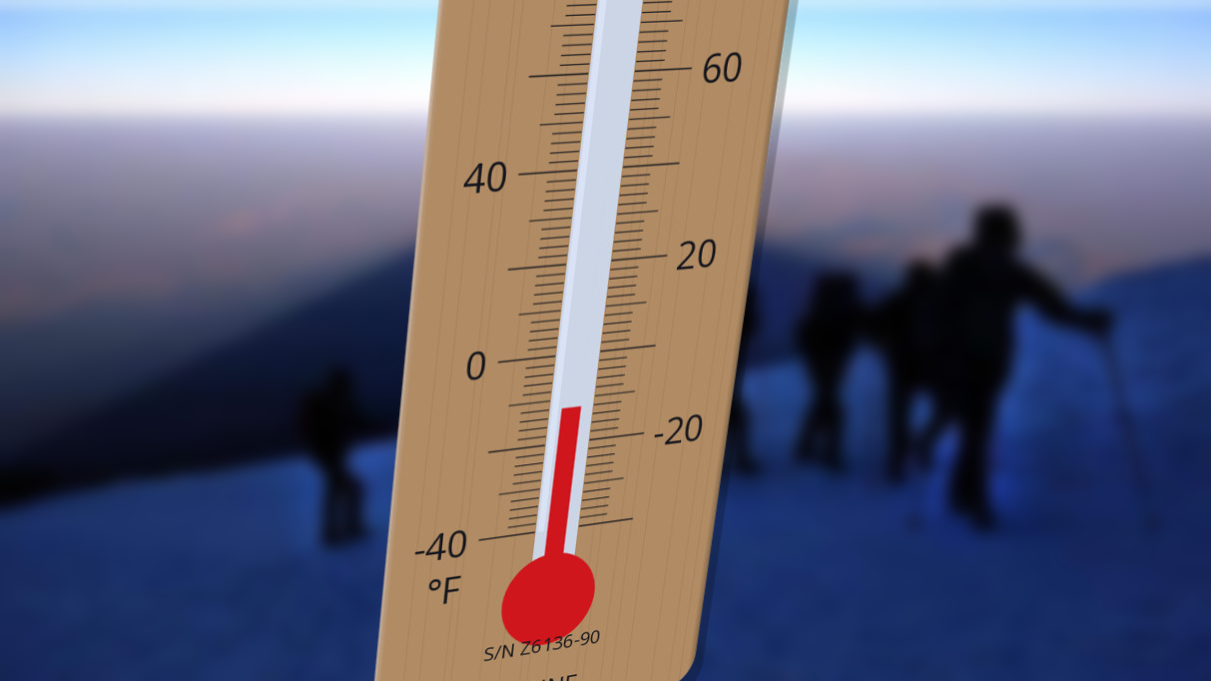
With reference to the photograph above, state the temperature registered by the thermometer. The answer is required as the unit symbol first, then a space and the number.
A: °F -12
